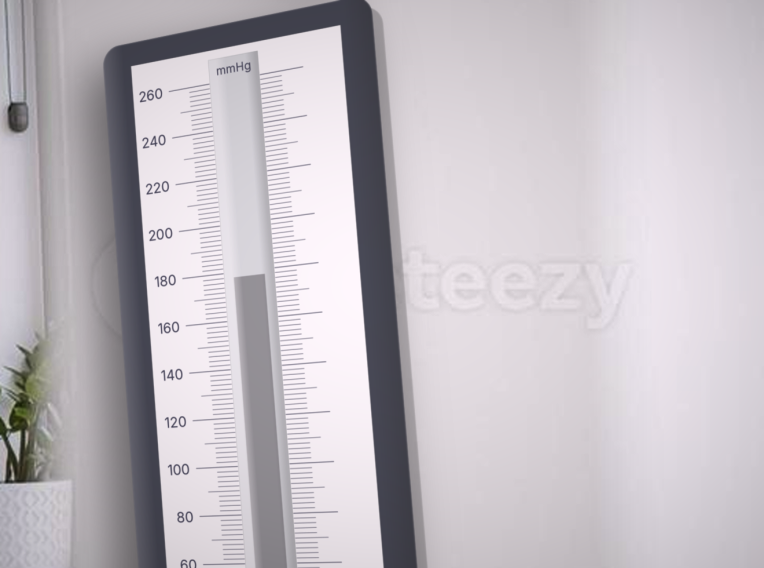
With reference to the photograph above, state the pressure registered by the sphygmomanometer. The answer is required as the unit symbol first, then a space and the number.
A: mmHg 178
